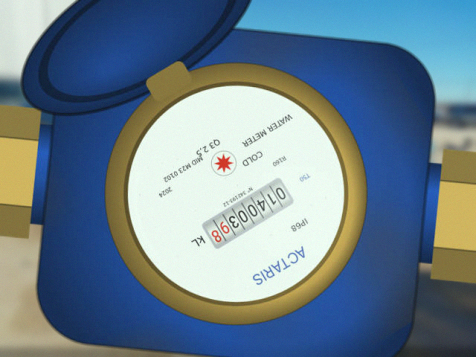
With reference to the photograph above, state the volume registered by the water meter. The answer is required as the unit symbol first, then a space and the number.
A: kL 14003.98
